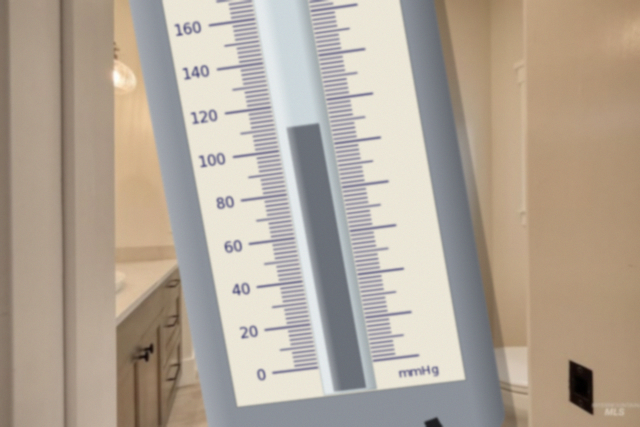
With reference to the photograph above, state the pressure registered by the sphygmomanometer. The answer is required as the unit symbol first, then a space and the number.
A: mmHg 110
